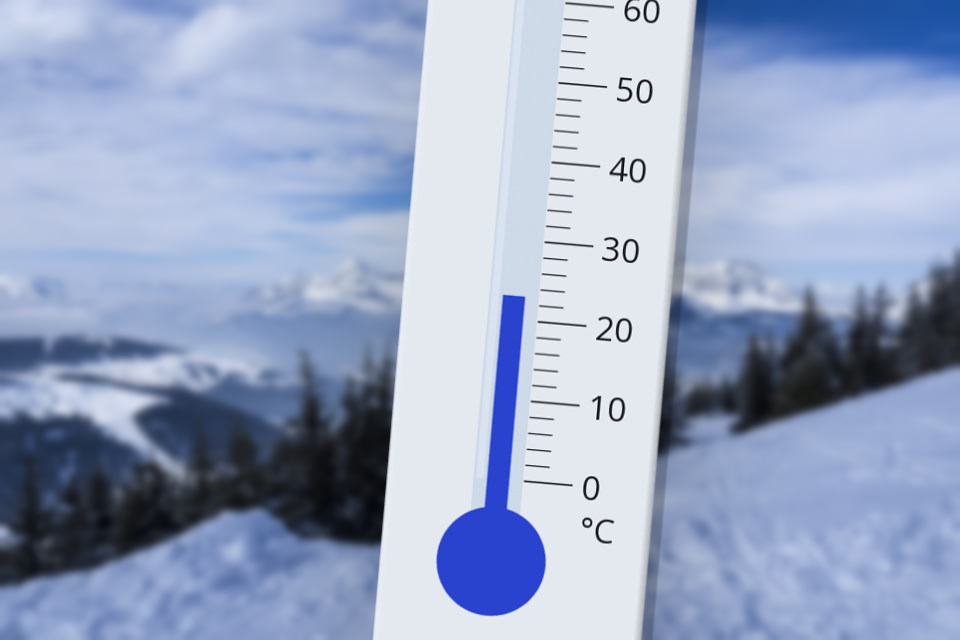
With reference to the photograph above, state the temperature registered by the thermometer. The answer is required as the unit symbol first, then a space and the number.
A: °C 23
